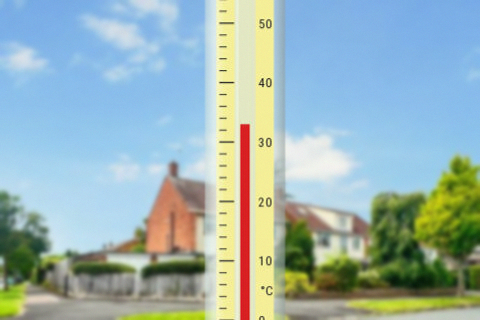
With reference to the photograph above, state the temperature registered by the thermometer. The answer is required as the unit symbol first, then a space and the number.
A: °C 33
